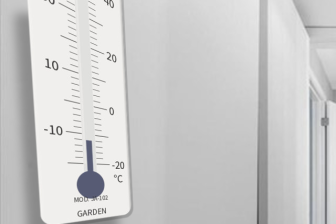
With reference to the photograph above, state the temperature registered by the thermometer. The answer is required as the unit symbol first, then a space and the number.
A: °C -12
